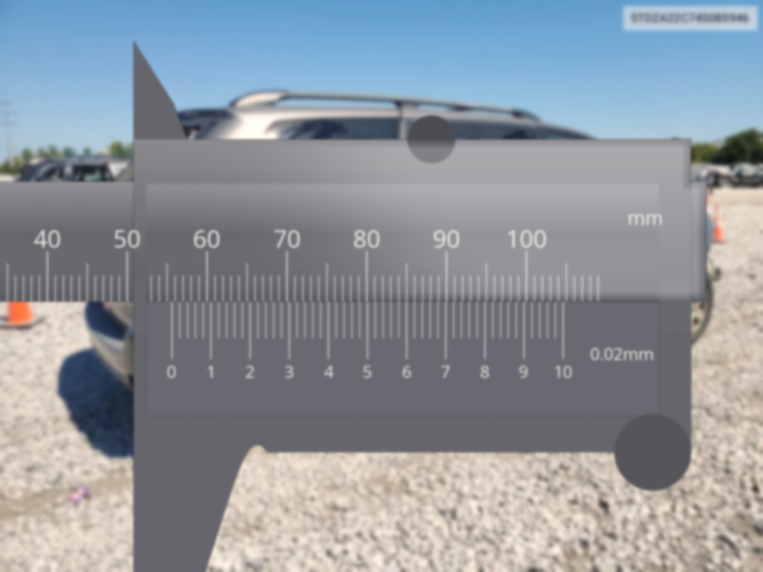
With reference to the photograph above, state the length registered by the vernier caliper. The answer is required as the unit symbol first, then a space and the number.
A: mm 55.6
